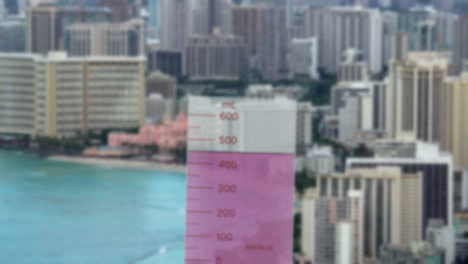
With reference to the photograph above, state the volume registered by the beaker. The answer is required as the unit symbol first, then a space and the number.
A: mL 450
